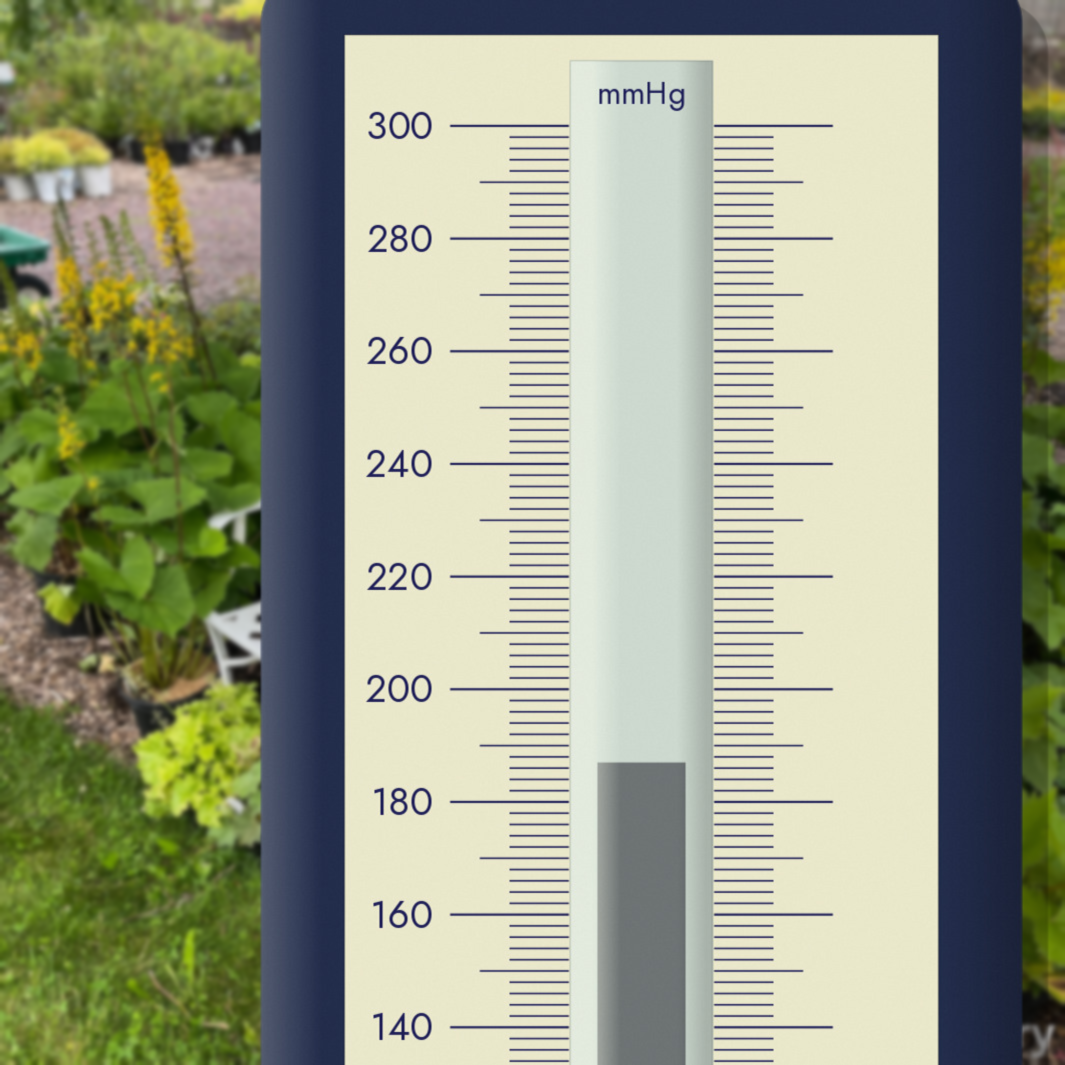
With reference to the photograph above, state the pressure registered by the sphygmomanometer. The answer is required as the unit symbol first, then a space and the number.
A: mmHg 187
